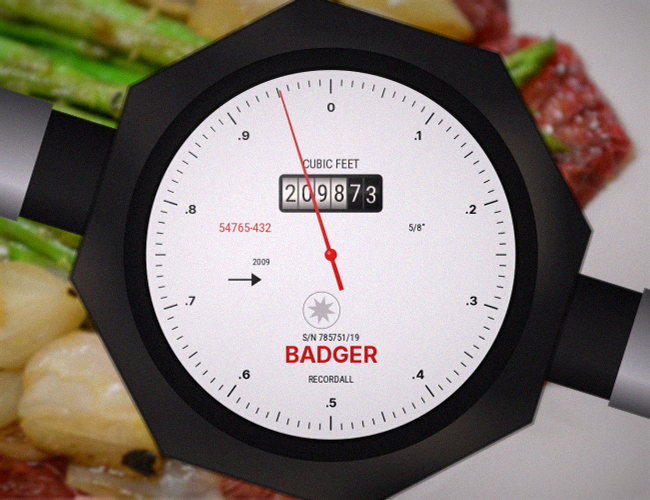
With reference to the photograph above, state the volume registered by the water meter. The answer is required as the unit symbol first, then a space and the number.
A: ft³ 209872.95
